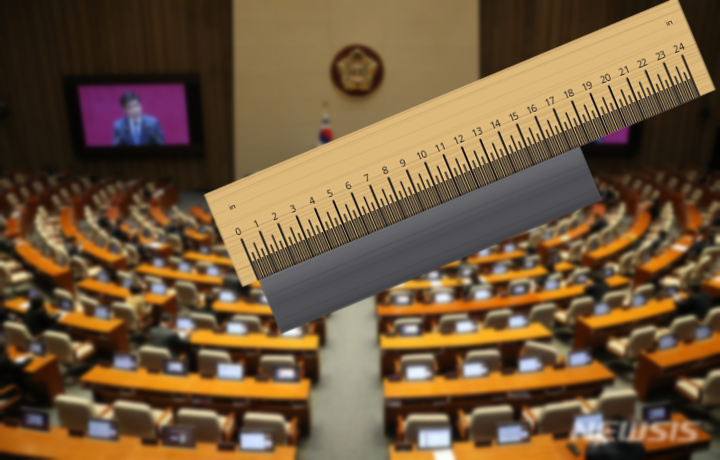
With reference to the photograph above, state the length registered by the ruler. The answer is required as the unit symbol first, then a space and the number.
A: in 17.5
